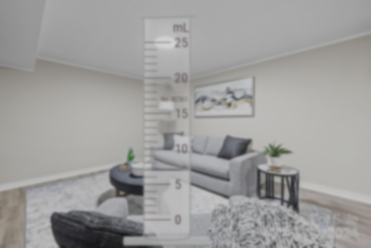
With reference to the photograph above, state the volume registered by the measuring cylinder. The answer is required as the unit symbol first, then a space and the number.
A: mL 7
